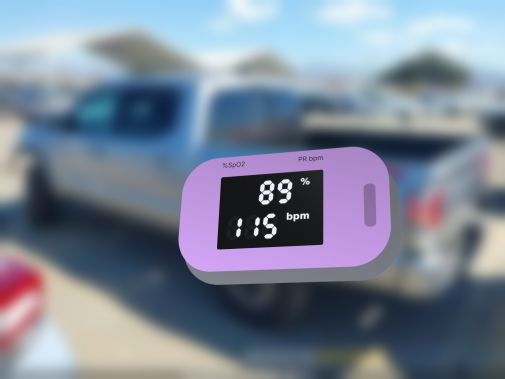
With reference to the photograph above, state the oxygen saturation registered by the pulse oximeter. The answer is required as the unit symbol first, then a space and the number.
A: % 89
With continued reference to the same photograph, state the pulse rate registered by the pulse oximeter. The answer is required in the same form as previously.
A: bpm 115
